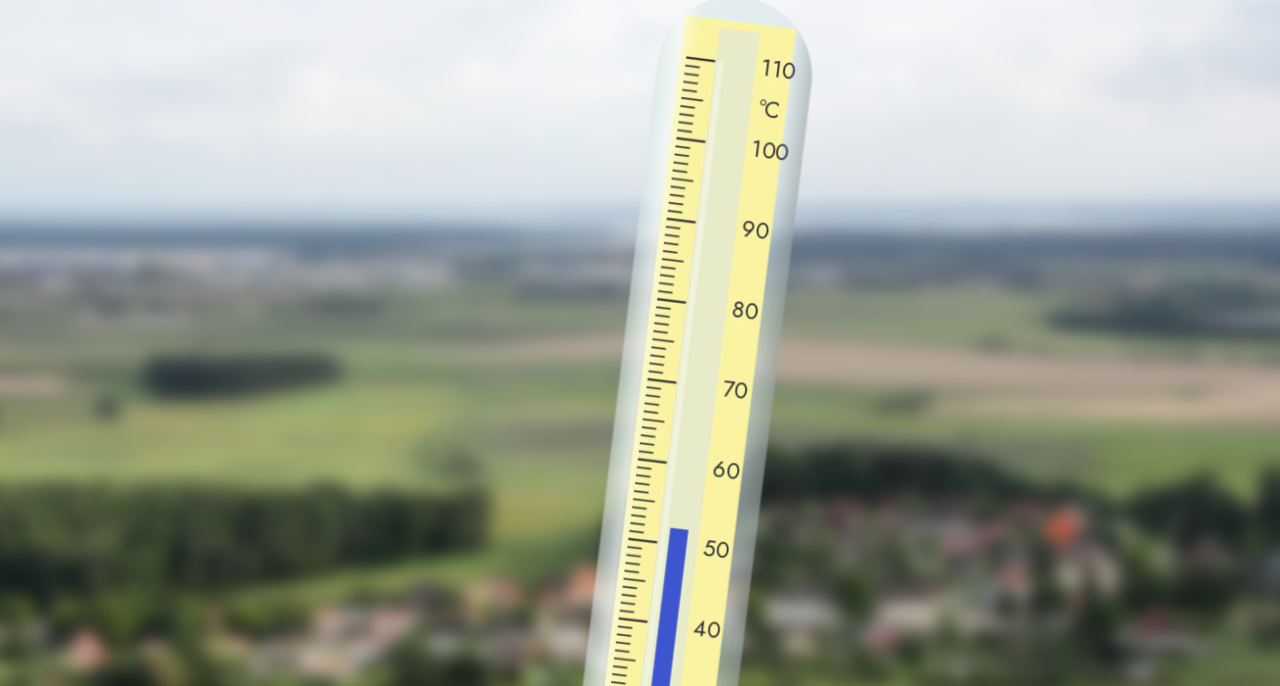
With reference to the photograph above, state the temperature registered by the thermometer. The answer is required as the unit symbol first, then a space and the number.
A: °C 52
